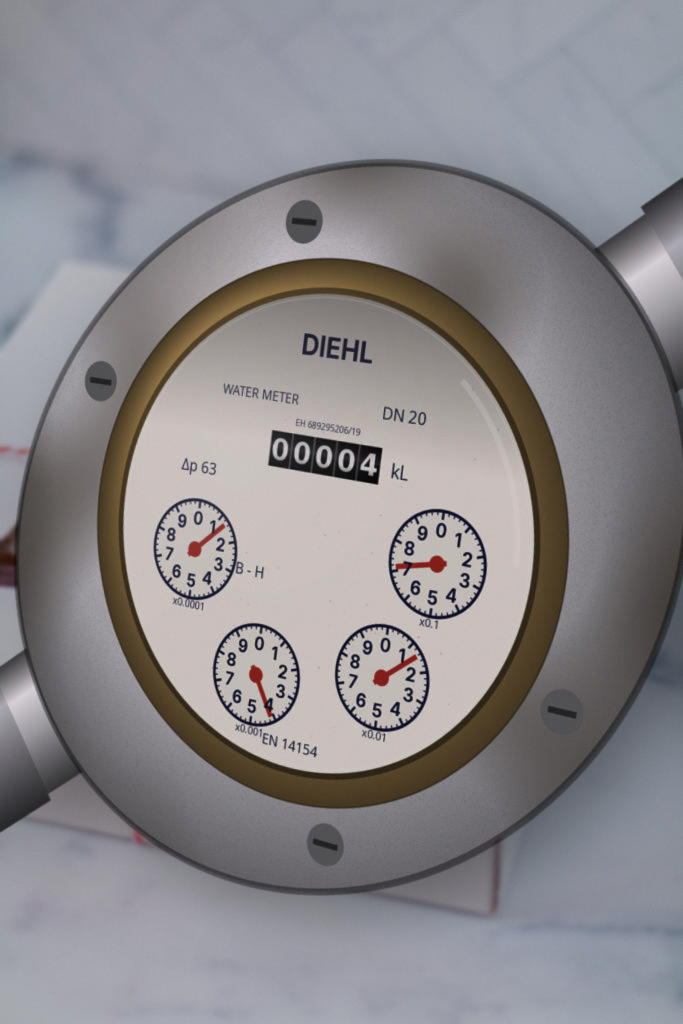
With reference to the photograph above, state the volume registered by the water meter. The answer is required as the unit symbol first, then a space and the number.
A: kL 4.7141
